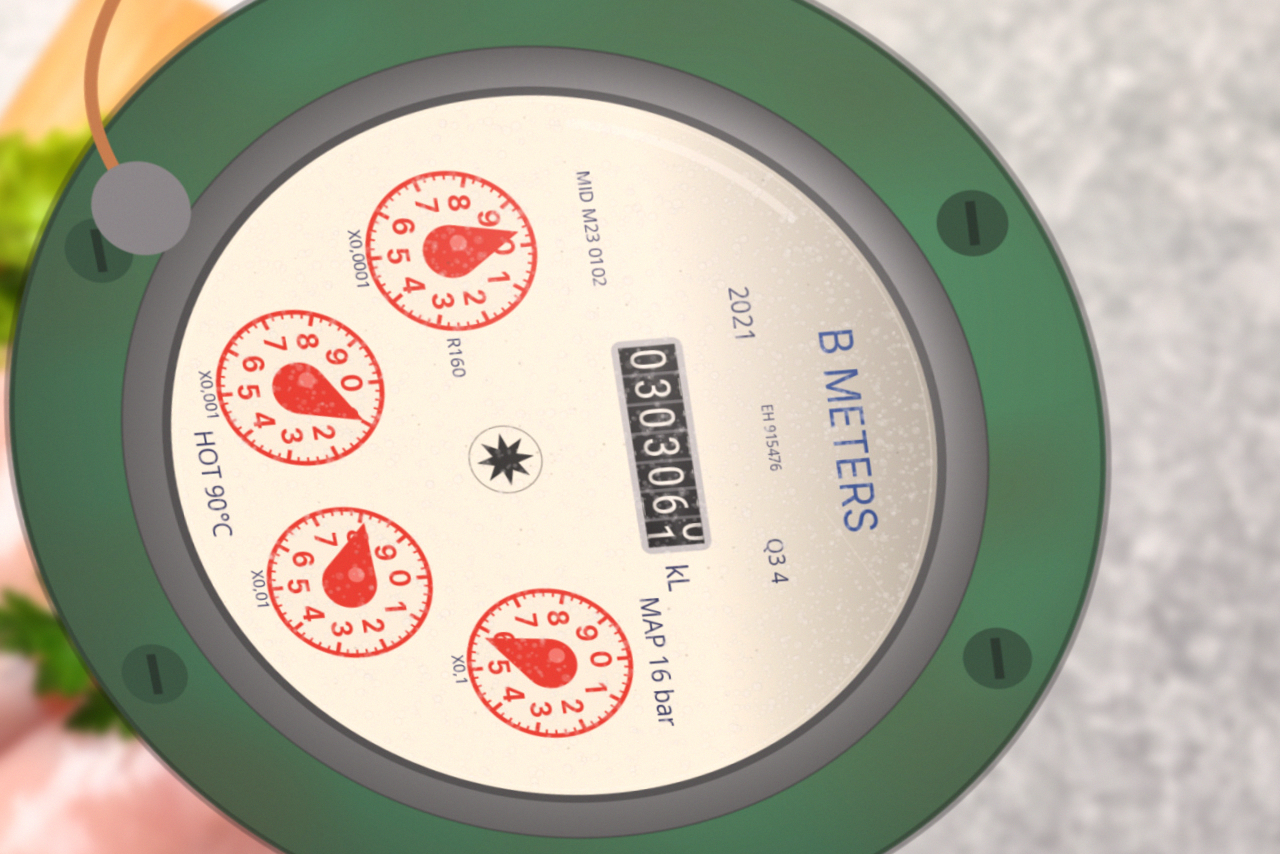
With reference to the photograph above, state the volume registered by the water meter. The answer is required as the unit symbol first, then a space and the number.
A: kL 303060.5809
